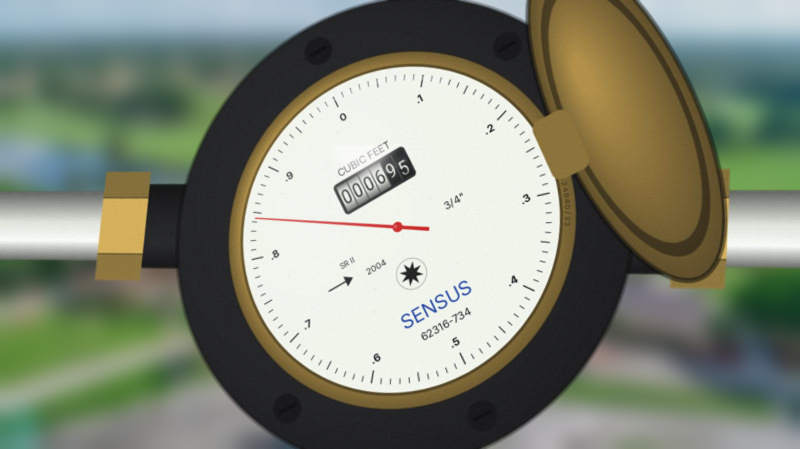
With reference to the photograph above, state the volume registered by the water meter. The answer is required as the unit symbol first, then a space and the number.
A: ft³ 694.84
